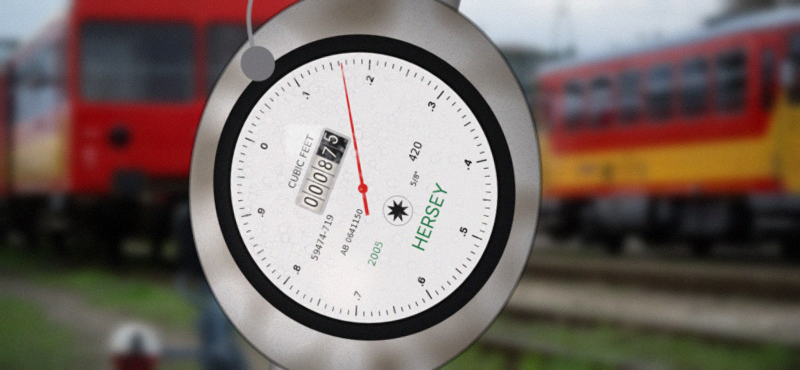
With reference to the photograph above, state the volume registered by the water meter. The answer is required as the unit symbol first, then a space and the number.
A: ft³ 875.16
